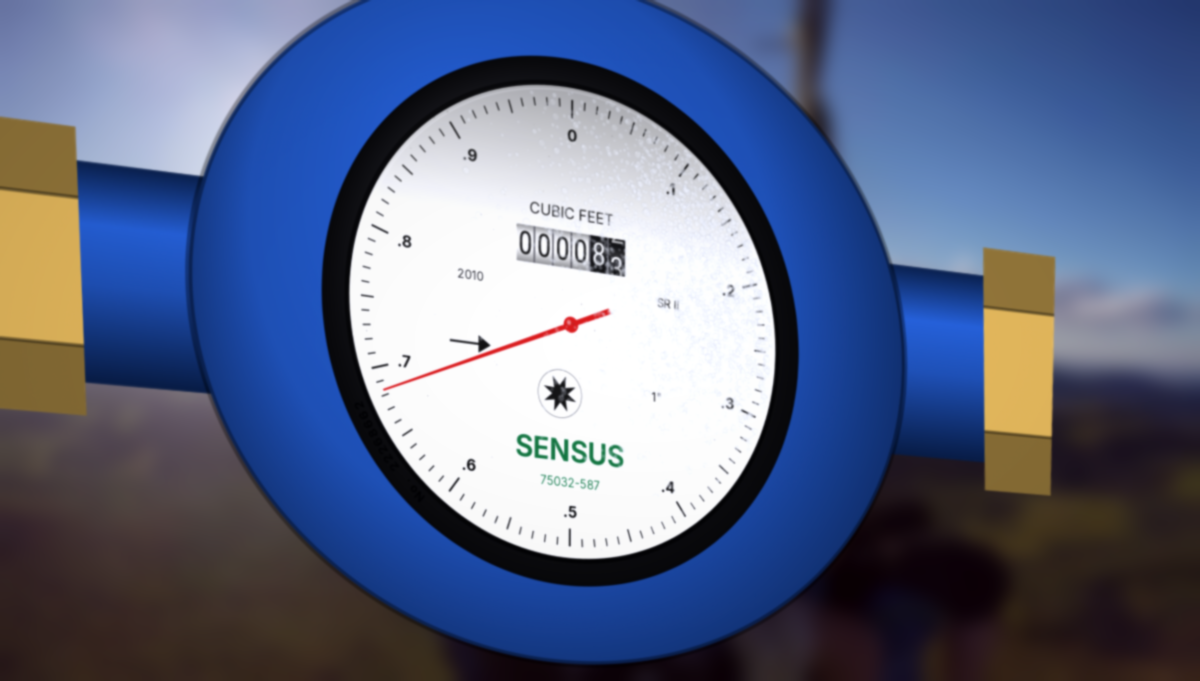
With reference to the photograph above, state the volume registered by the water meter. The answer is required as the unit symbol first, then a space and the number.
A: ft³ 82.68
